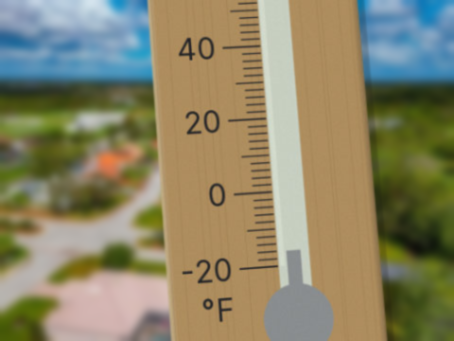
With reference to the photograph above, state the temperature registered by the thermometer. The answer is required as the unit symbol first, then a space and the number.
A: °F -16
